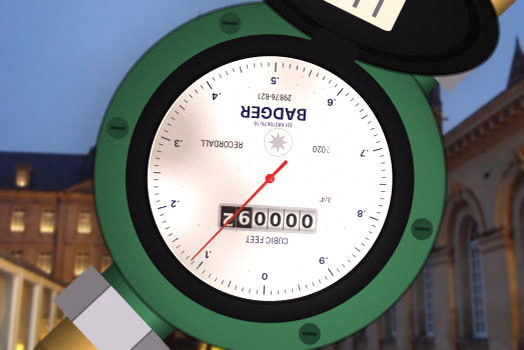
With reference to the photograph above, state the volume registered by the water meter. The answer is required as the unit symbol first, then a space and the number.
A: ft³ 92.11
